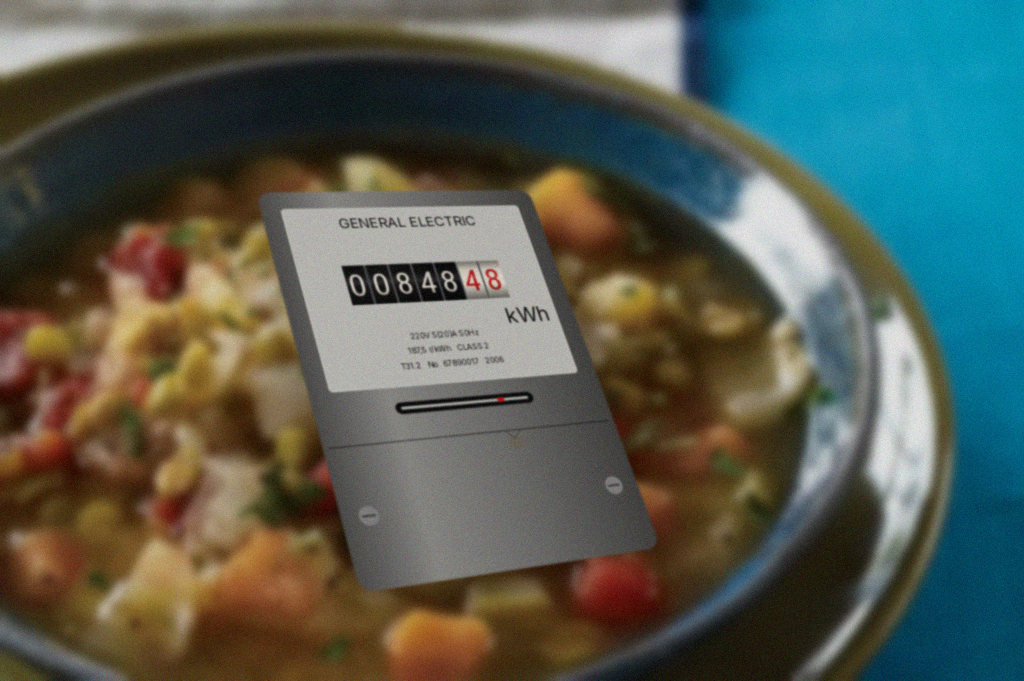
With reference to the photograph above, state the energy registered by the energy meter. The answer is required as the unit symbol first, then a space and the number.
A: kWh 848.48
